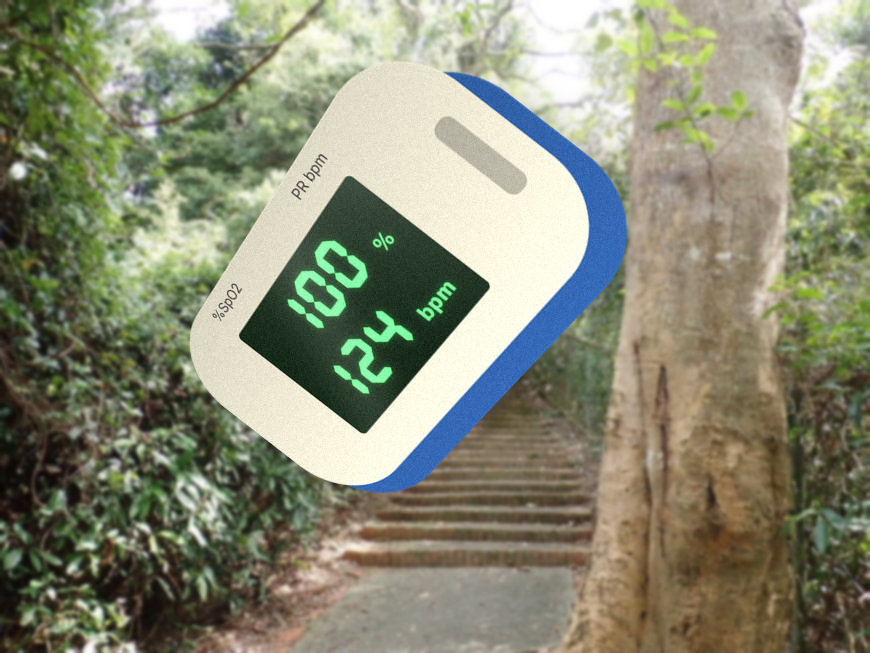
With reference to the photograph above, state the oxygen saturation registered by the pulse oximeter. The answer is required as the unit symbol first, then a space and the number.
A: % 100
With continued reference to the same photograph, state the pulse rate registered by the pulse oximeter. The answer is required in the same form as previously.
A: bpm 124
